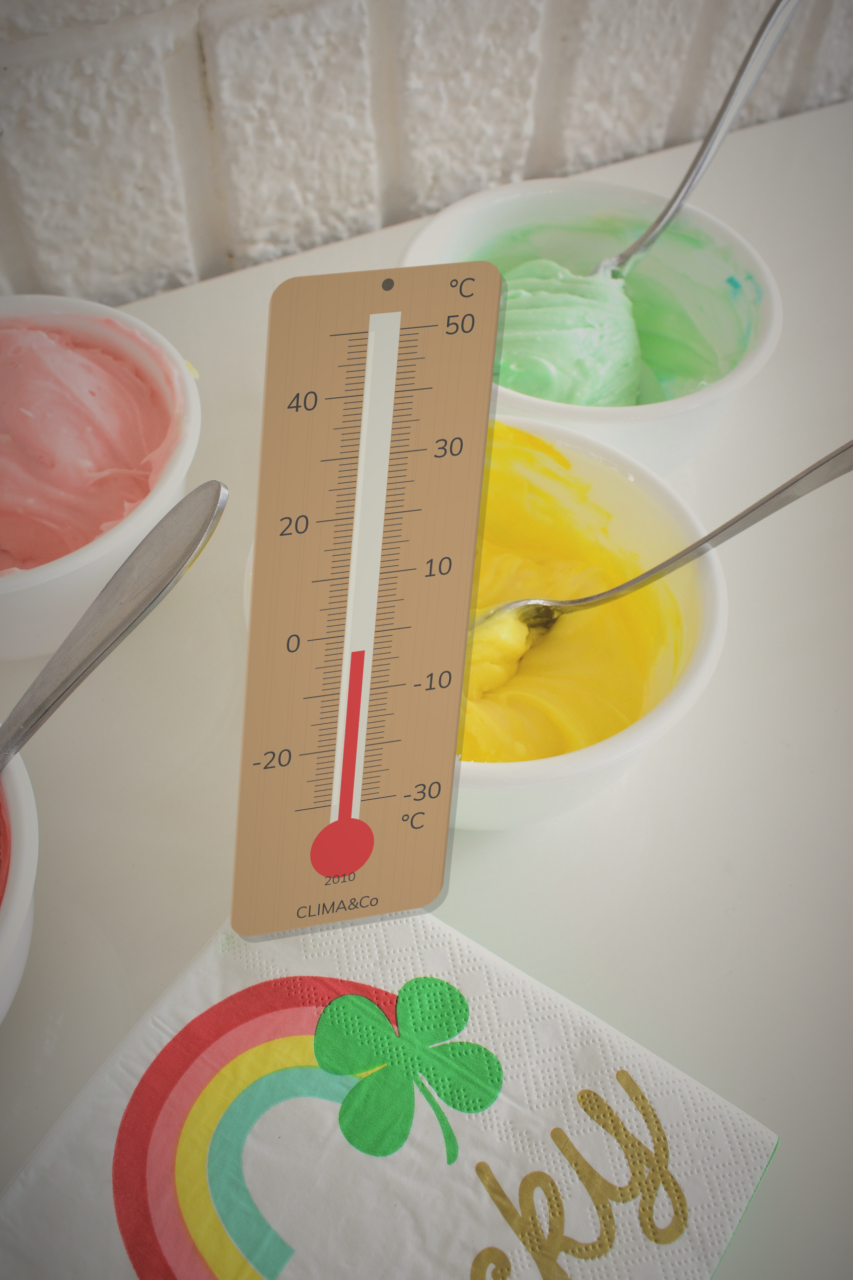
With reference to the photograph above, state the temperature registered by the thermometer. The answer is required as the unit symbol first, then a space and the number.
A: °C -3
